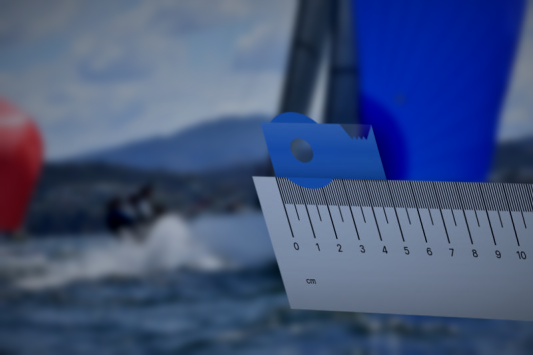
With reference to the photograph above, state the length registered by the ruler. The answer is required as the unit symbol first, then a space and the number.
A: cm 5
